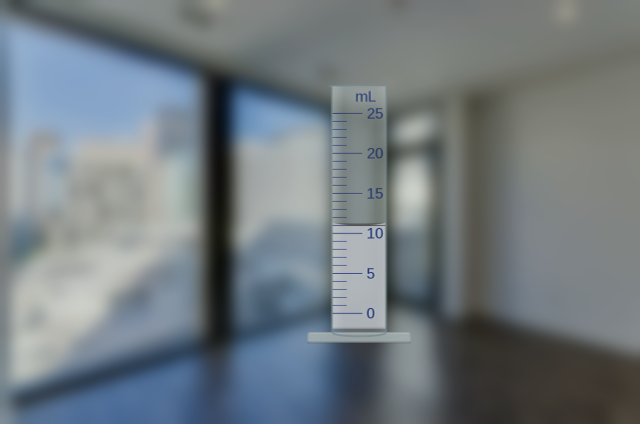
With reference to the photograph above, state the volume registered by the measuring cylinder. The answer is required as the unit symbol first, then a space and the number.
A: mL 11
